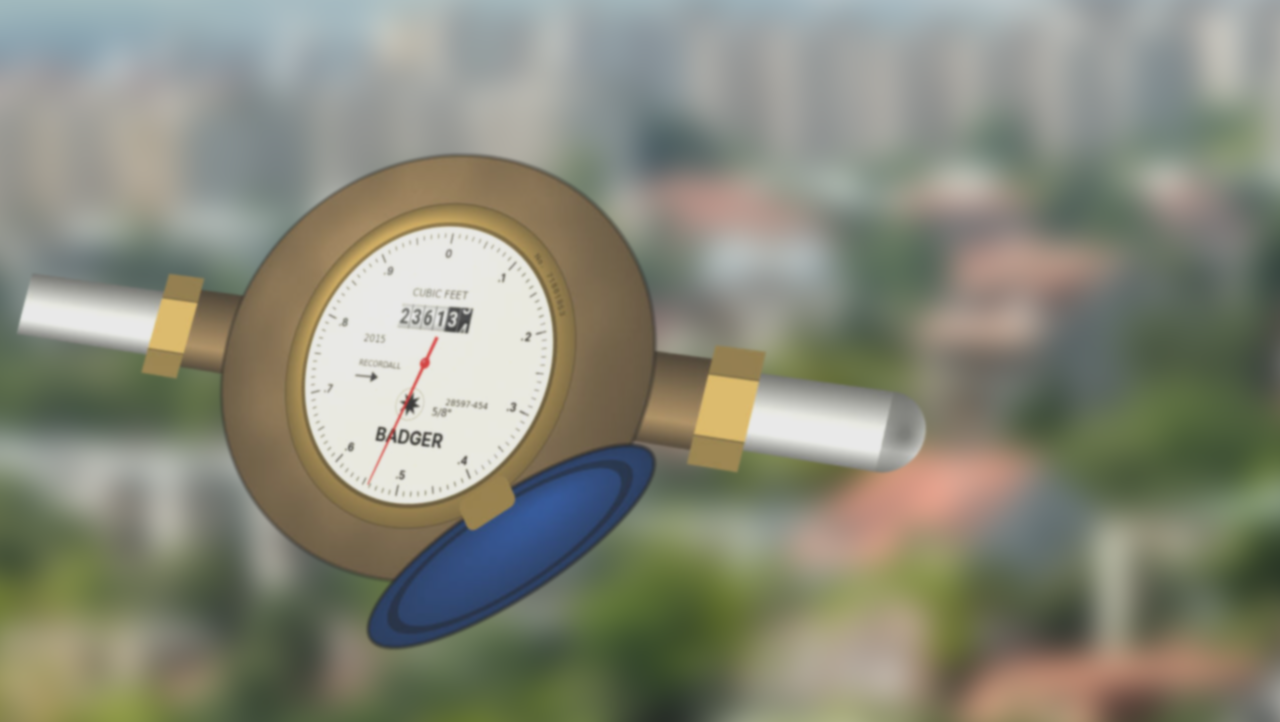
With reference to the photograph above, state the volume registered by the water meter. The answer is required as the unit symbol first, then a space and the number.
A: ft³ 236133.54
